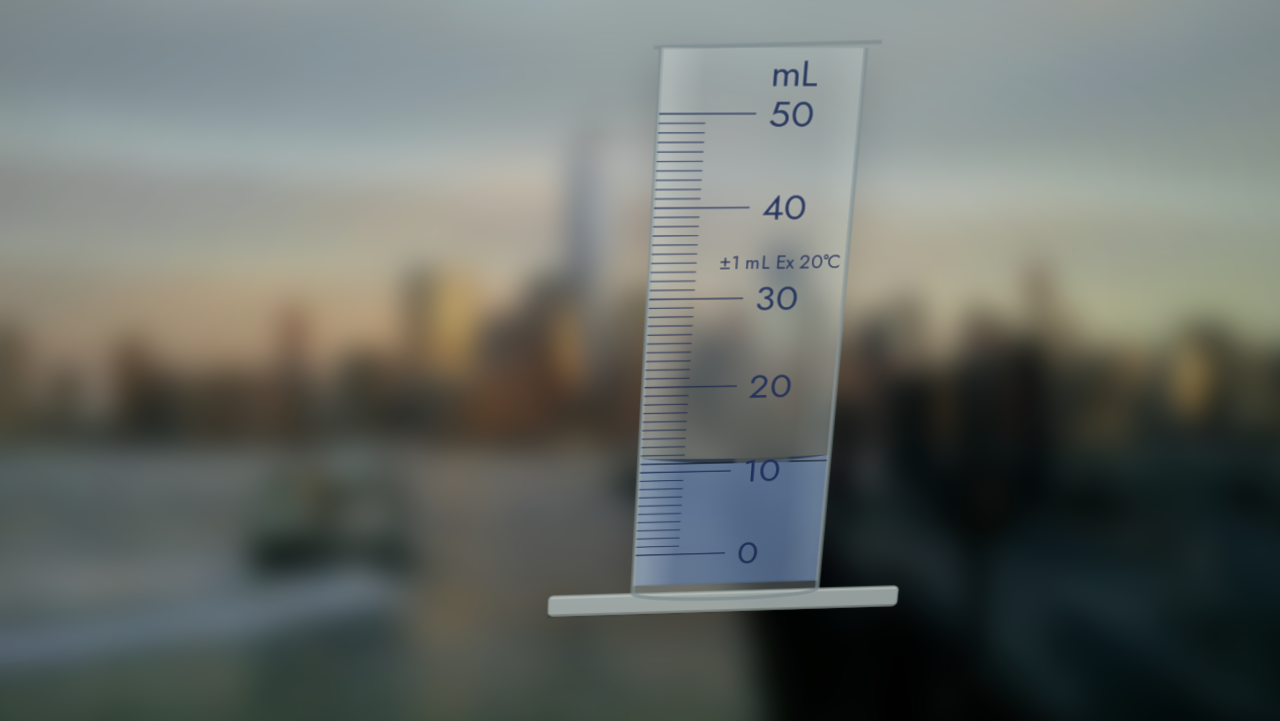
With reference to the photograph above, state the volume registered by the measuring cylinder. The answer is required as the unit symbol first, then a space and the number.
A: mL 11
